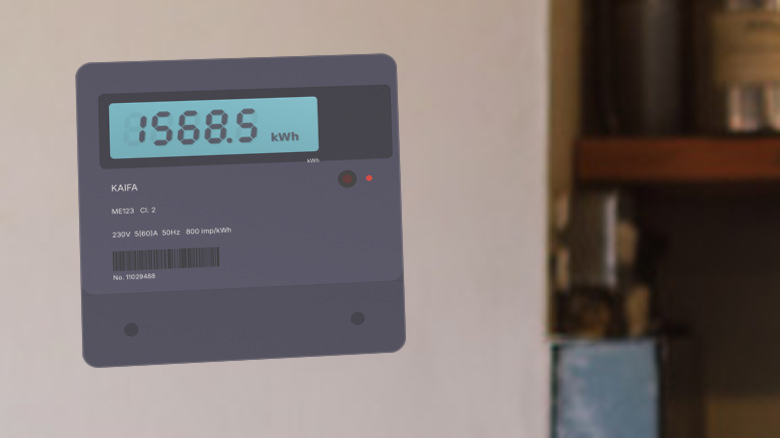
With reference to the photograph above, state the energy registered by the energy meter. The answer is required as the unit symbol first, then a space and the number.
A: kWh 1568.5
